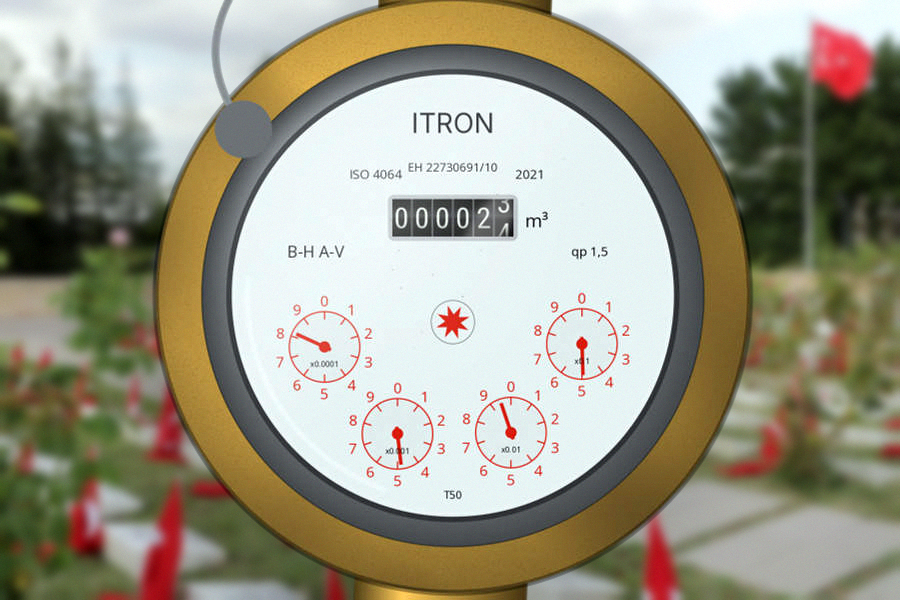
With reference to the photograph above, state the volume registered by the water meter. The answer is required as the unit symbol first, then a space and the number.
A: m³ 23.4948
